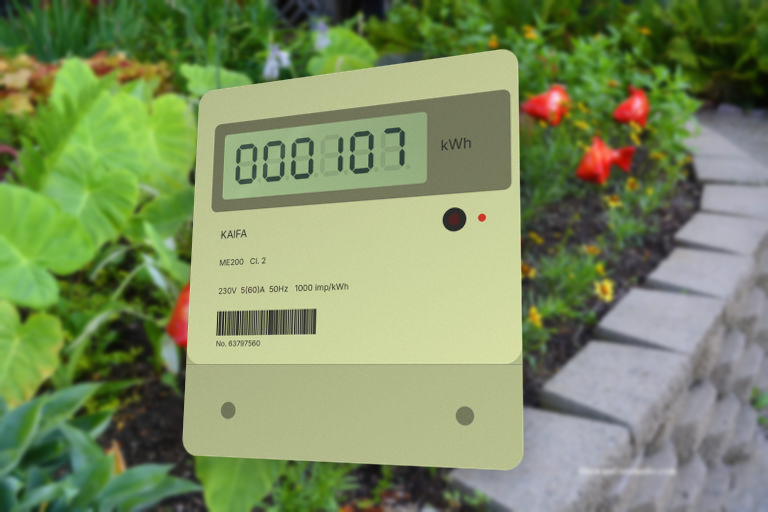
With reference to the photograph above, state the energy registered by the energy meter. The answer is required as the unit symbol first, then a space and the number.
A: kWh 107
